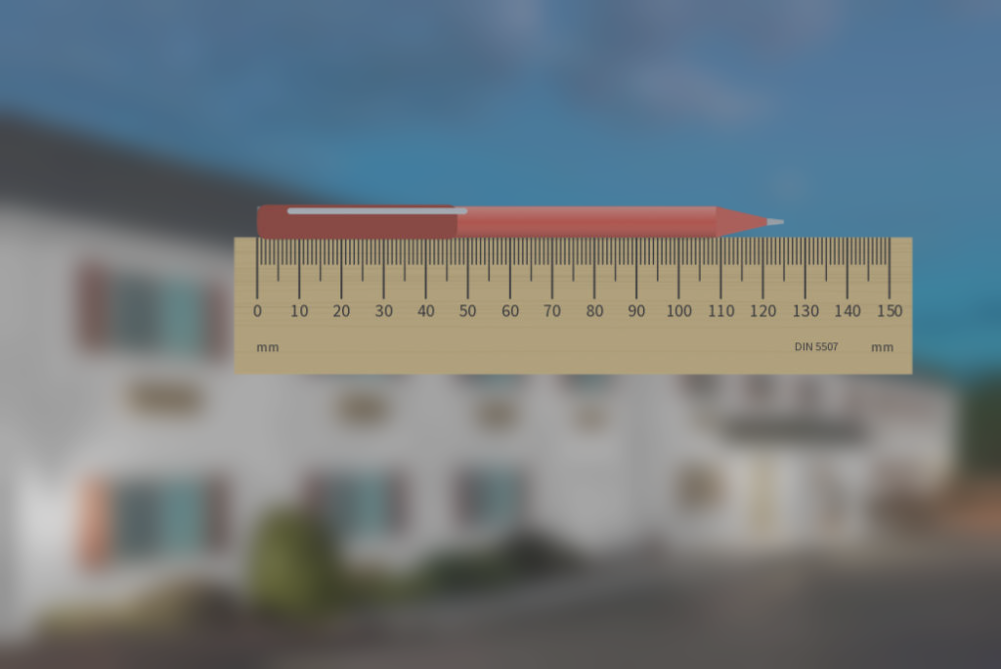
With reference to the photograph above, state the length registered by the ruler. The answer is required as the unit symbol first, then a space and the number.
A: mm 125
